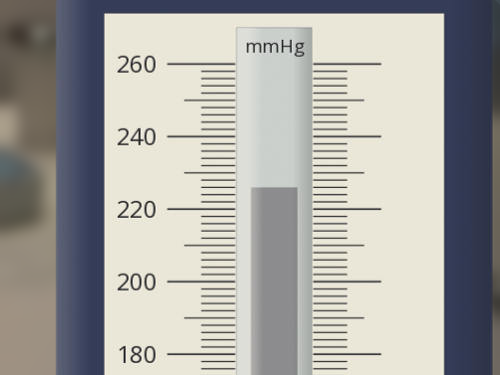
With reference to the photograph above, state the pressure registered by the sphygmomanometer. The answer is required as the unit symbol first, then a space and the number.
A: mmHg 226
